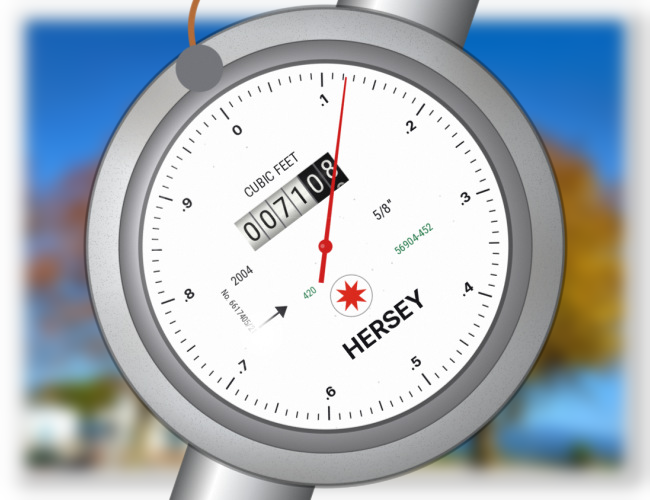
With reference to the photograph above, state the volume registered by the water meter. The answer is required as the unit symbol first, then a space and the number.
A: ft³ 7108.12
